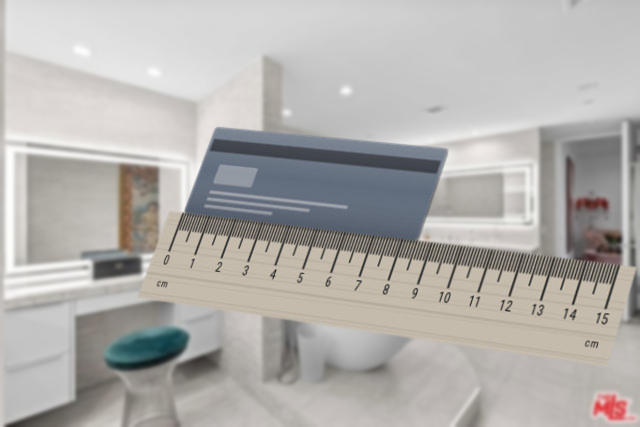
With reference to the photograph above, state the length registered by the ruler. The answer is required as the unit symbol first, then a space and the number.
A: cm 8.5
